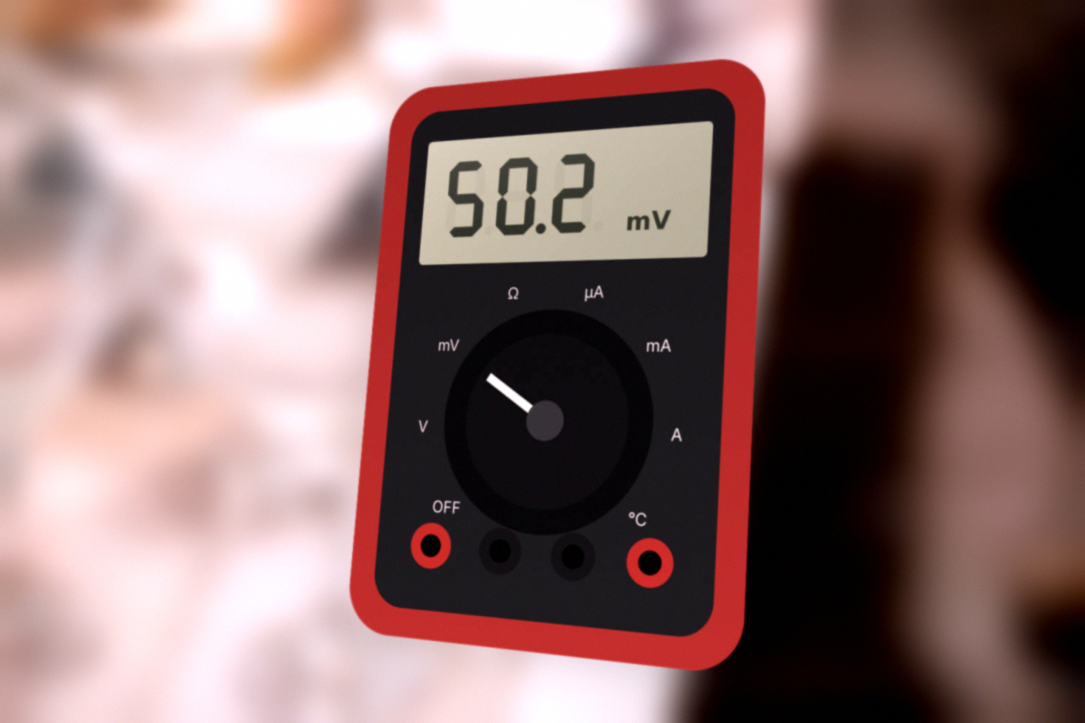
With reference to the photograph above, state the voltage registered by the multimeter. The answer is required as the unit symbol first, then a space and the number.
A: mV 50.2
